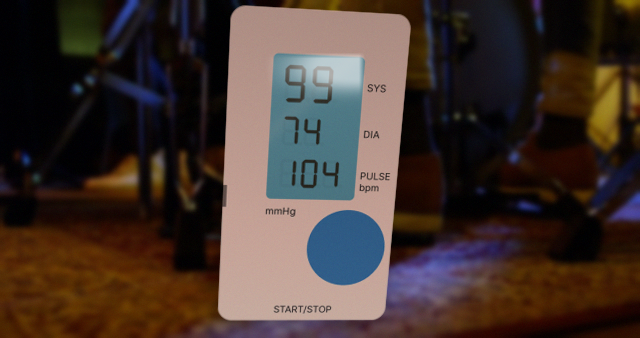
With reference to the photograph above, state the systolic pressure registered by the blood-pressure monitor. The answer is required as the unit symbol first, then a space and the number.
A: mmHg 99
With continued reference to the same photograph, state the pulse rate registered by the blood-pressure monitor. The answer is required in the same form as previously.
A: bpm 104
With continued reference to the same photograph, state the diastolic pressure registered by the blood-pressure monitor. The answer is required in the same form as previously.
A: mmHg 74
